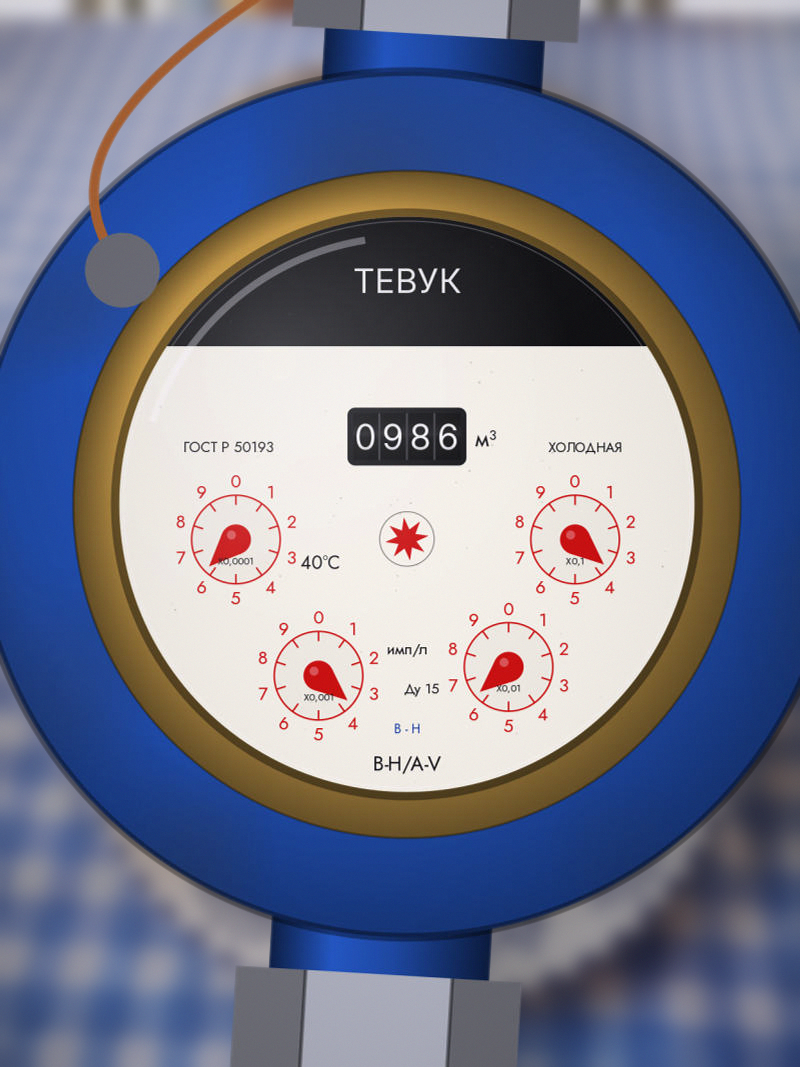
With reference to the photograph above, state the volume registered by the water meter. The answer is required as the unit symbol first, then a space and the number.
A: m³ 986.3636
